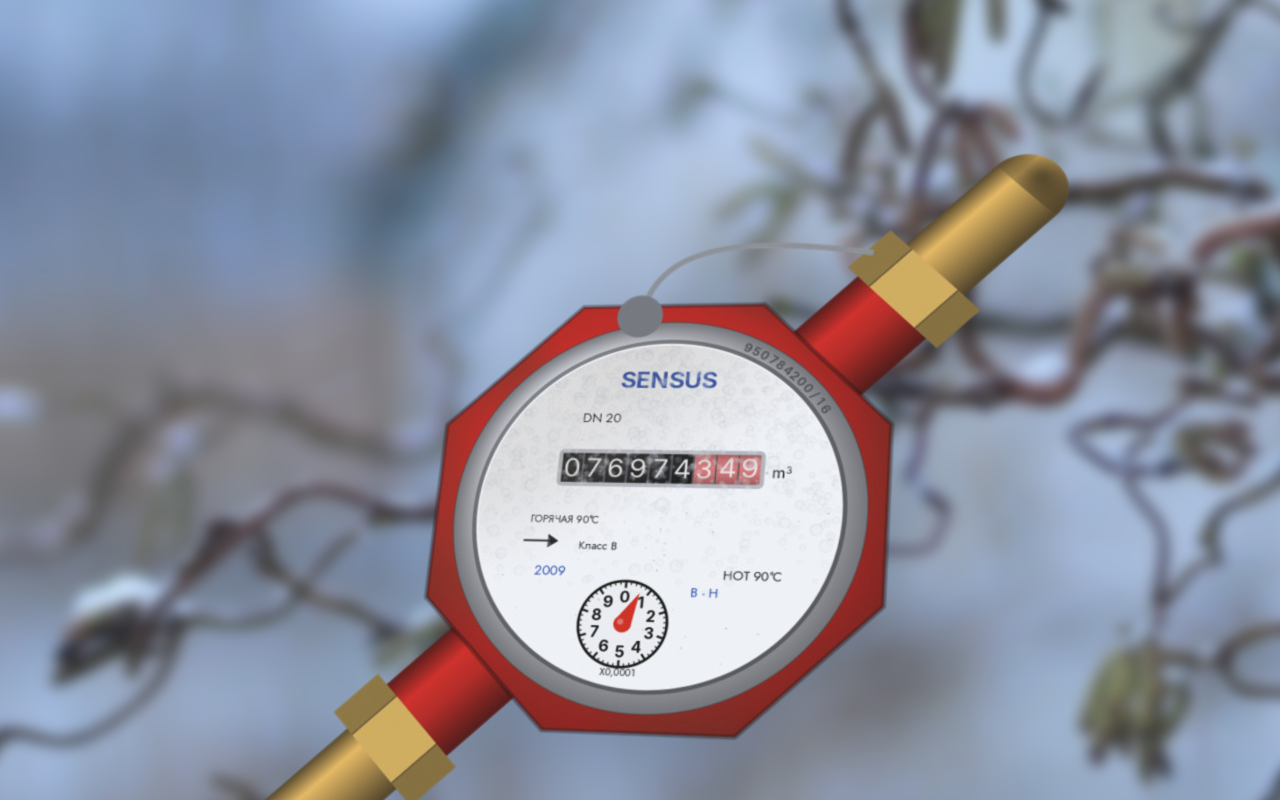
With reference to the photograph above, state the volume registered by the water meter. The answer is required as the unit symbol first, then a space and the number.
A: m³ 76974.3490
